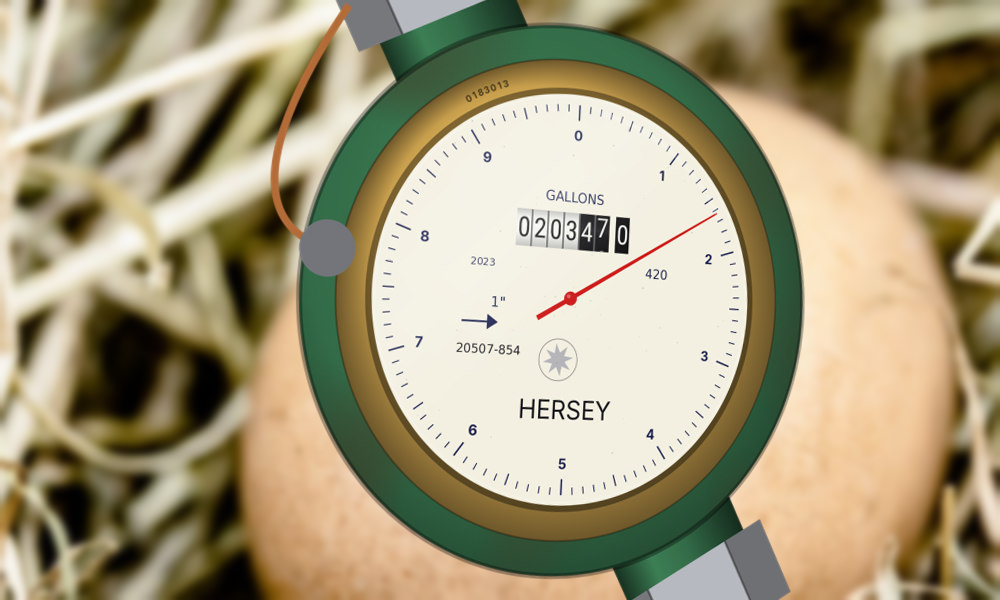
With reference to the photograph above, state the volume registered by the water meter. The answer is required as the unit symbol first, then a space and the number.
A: gal 203471.6
